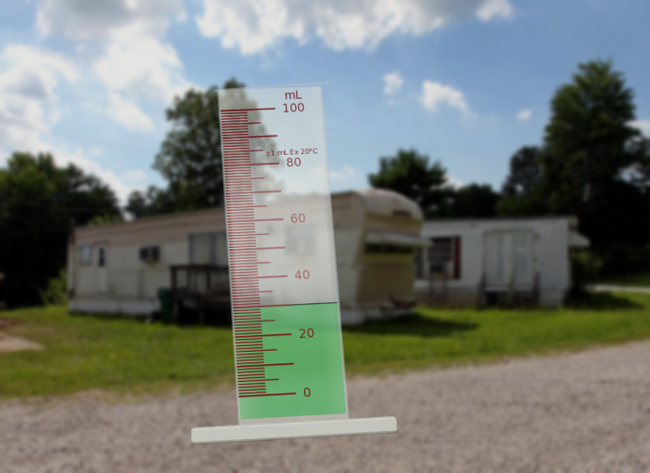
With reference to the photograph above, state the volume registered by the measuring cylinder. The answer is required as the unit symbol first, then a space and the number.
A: mL 30
